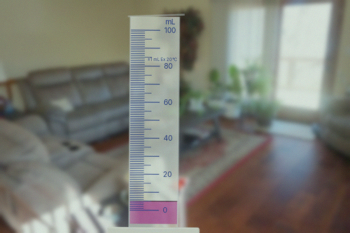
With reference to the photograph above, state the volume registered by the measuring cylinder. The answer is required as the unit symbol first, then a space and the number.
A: mL 5
